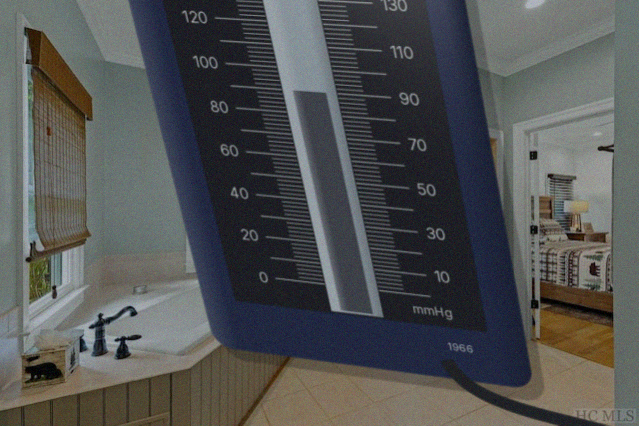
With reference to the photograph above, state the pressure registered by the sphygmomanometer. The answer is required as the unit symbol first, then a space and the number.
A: mmHg 90
